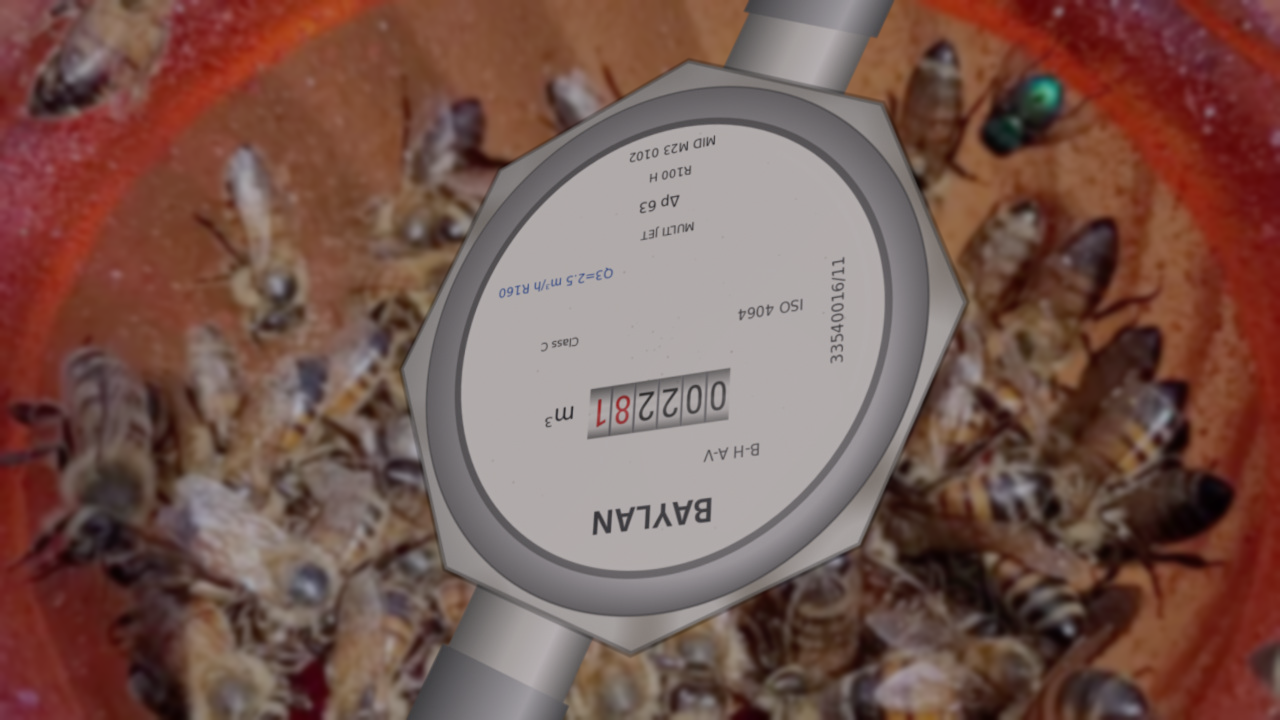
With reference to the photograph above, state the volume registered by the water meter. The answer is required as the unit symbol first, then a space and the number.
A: m³ 22.81
